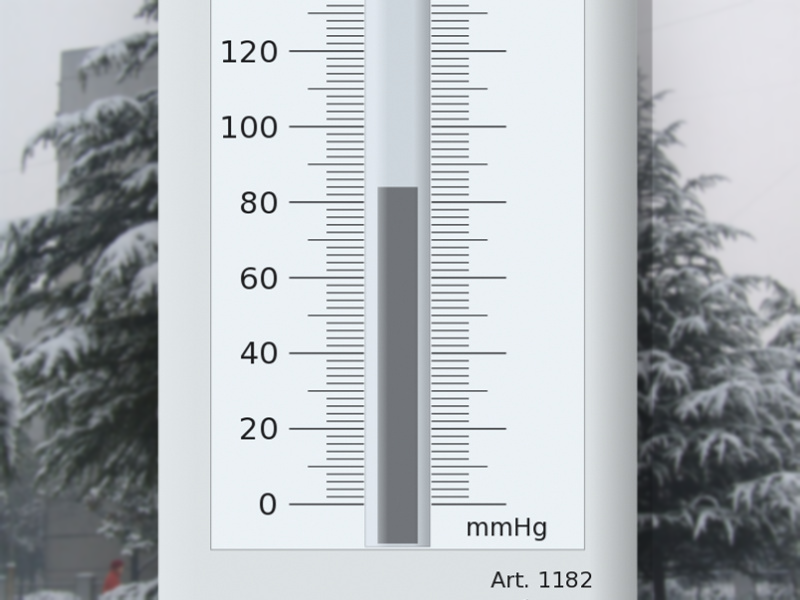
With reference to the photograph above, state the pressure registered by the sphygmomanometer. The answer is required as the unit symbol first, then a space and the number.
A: mmHg 84
